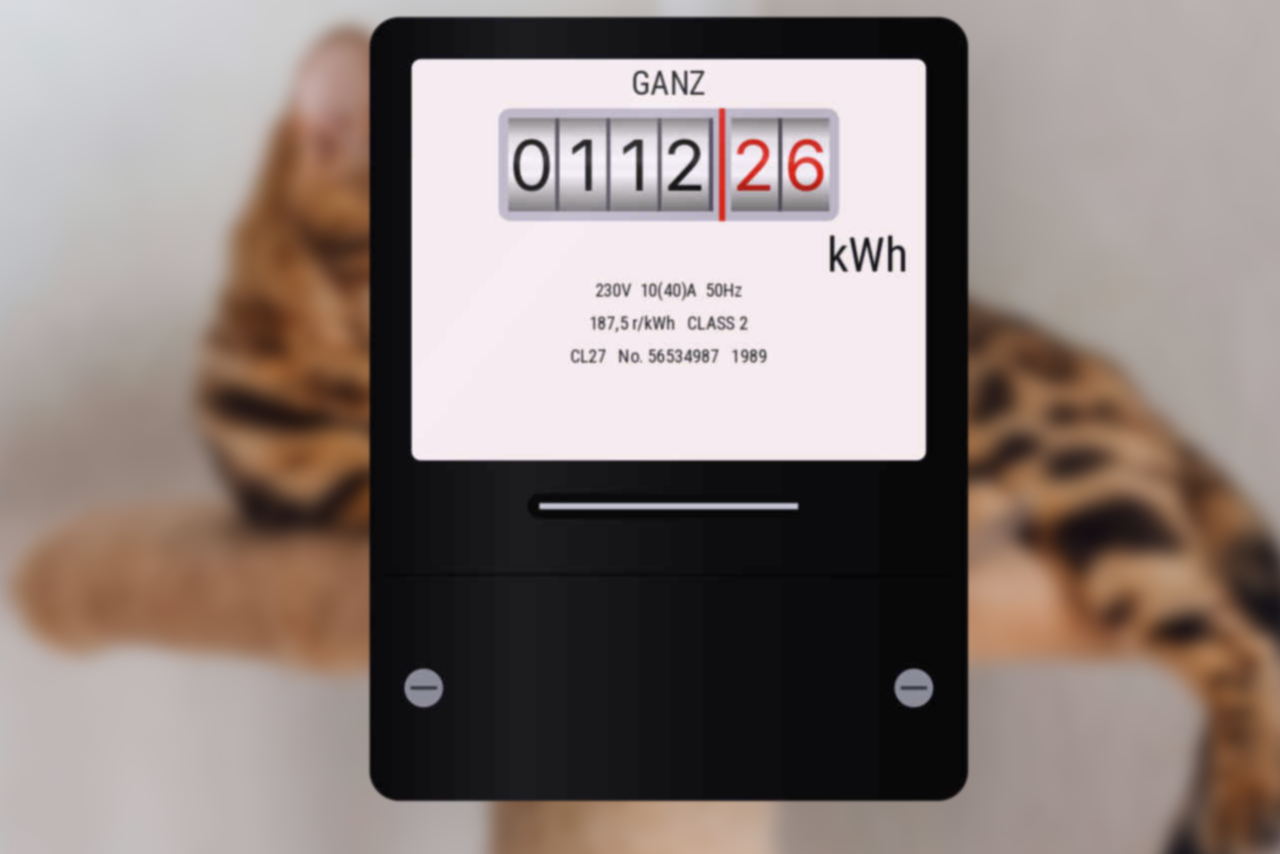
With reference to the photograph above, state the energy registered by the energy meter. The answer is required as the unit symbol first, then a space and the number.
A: kWh 112.26
